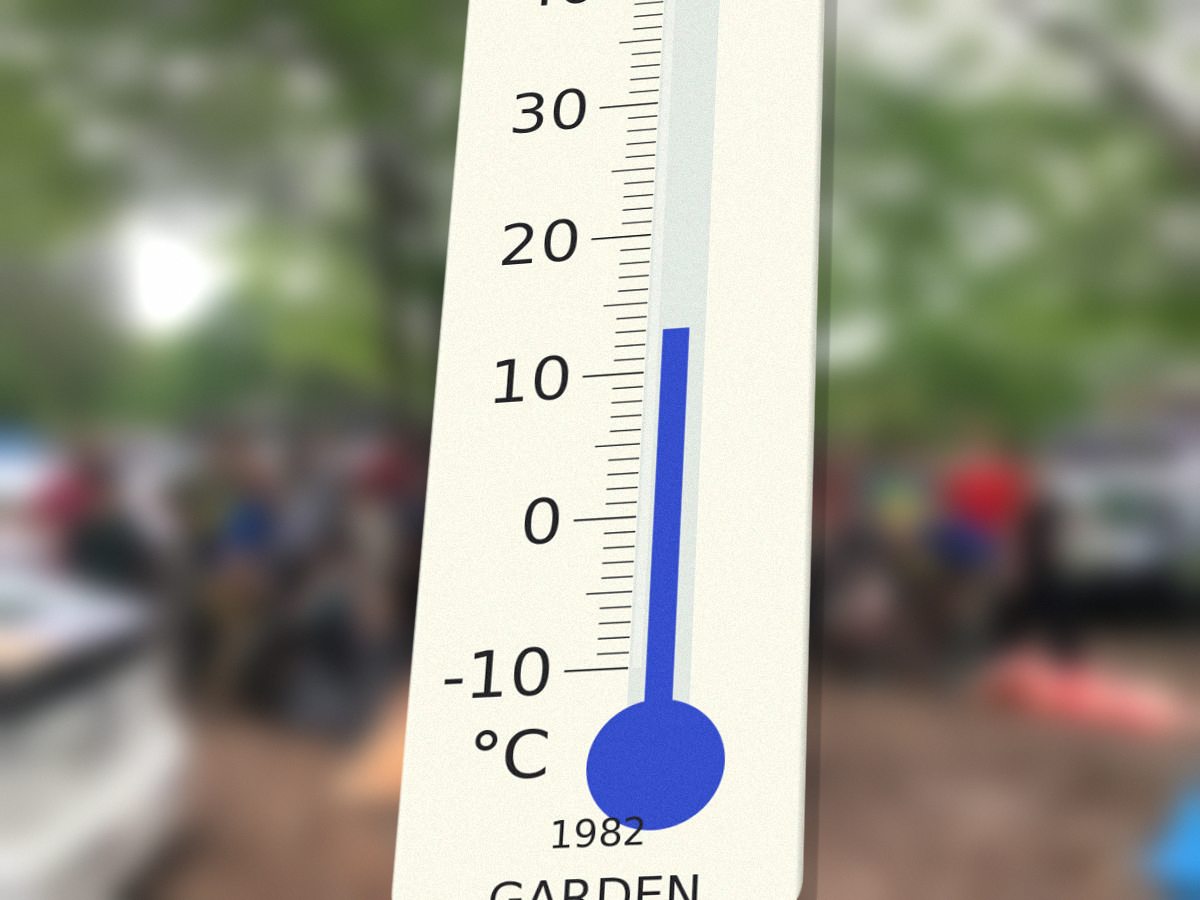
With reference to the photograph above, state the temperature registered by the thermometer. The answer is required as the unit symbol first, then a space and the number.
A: °C 13
